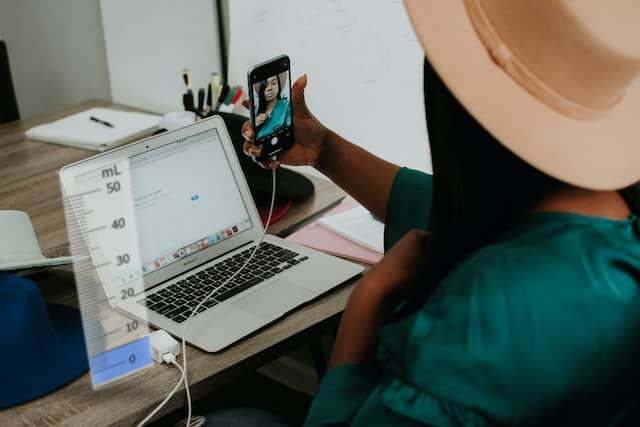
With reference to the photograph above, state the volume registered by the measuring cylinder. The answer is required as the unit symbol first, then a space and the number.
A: mL 5
